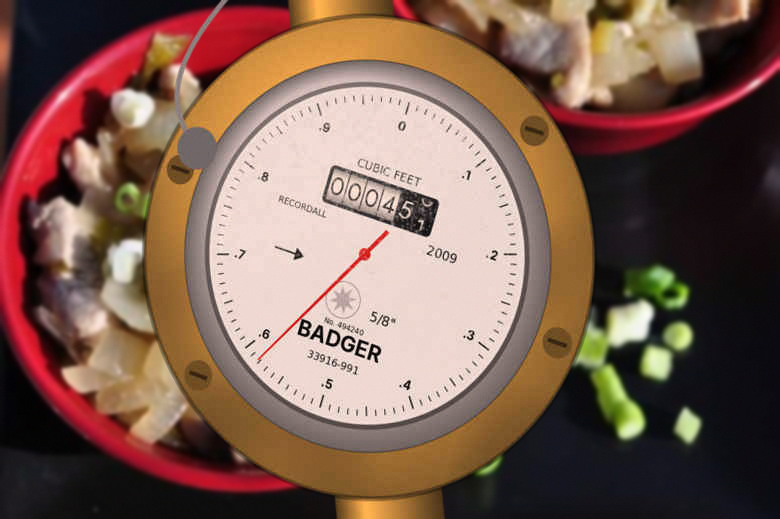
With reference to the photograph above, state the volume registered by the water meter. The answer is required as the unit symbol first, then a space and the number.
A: ft³ 450.58
